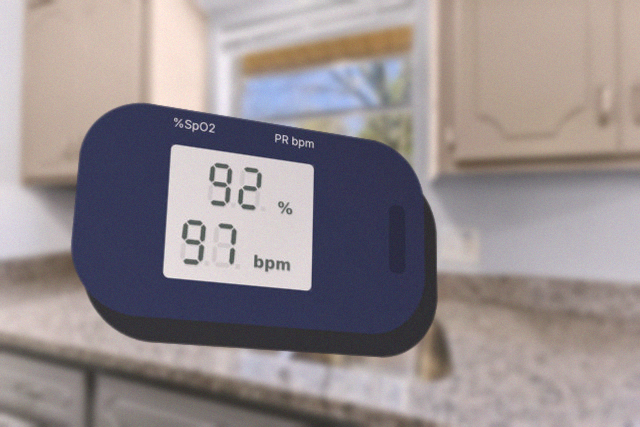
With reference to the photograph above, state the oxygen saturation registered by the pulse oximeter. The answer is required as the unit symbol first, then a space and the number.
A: % 92
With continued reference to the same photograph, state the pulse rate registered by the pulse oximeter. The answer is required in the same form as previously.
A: bpm 97
